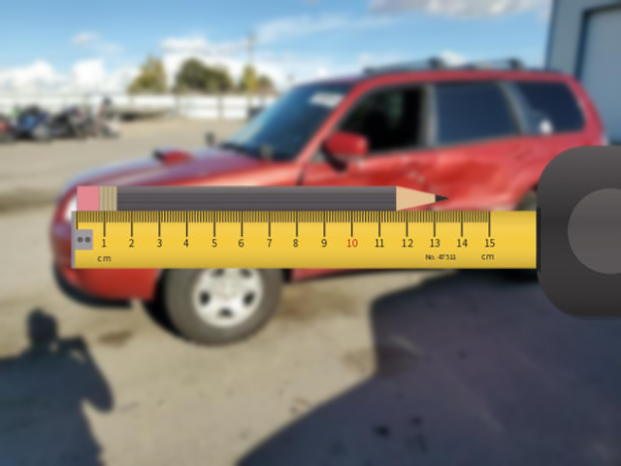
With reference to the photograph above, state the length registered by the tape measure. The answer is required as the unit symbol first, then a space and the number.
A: cm 13.5
